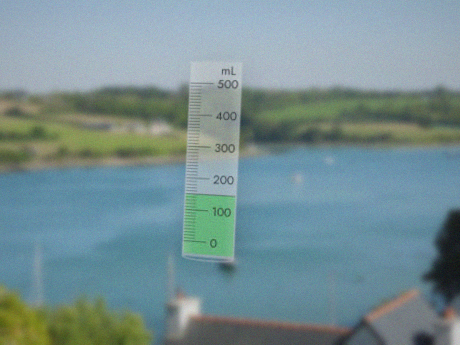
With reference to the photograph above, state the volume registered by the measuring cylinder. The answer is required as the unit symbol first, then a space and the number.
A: mL 150
